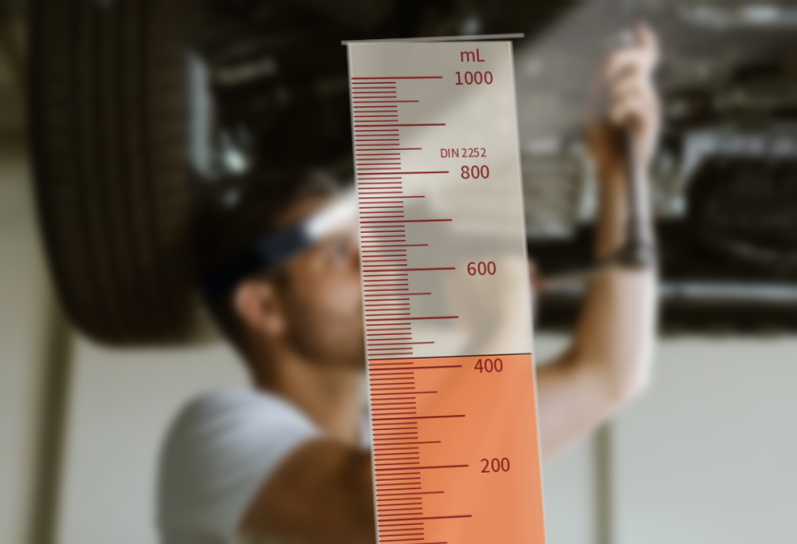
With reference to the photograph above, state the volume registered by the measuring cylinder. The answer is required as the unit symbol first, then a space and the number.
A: mL 420
